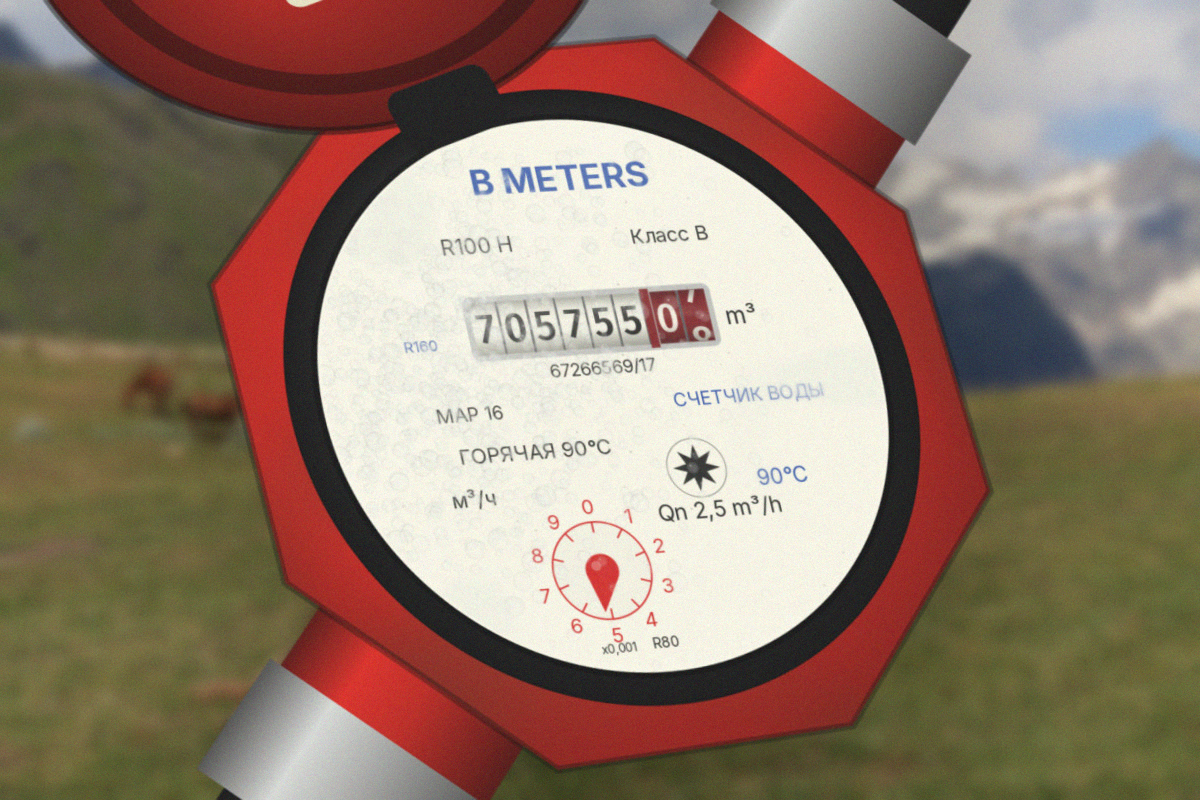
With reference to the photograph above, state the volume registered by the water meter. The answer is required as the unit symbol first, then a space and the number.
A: m³ 705755.075
